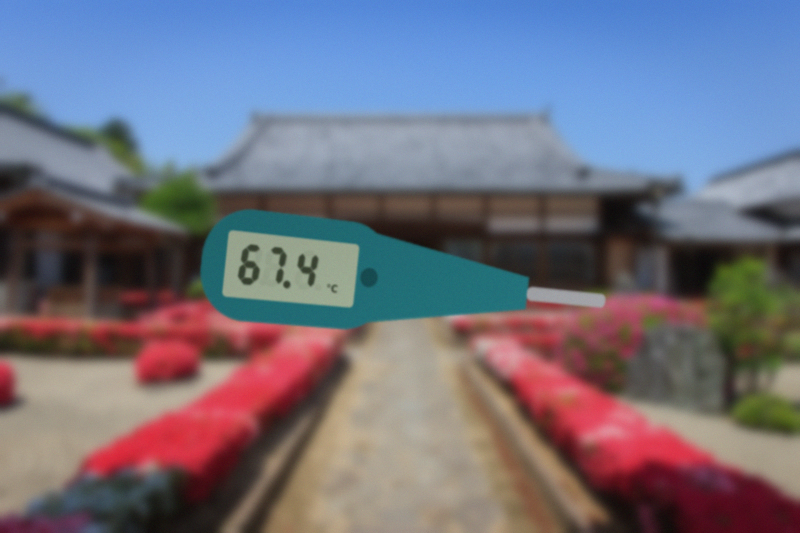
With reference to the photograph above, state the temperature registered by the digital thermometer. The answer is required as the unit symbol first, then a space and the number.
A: °C 67.4
